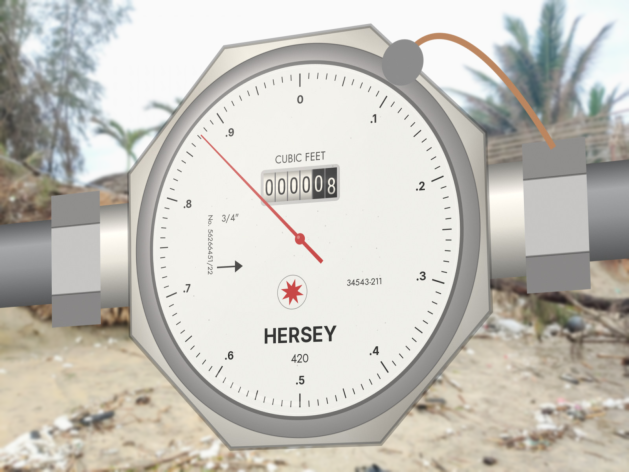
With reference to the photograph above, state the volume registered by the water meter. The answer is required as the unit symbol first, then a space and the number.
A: ft³ 7.87
